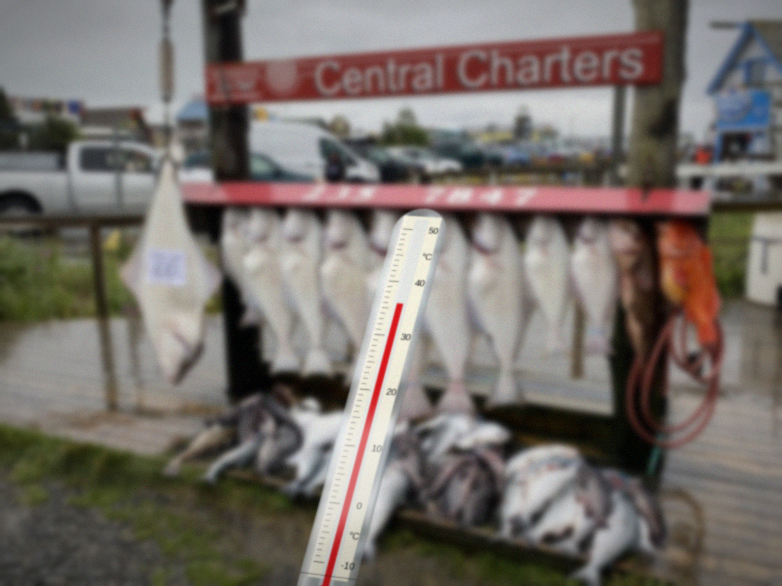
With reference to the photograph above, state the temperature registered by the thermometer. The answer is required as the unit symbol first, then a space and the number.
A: °C 36
